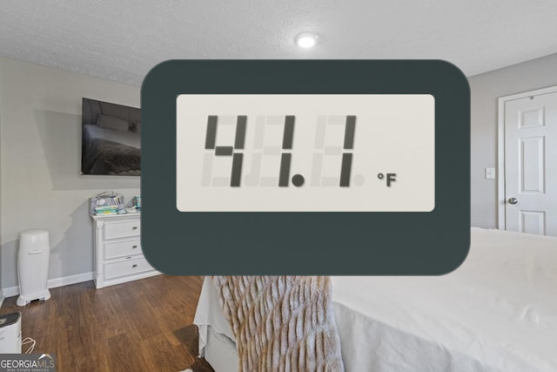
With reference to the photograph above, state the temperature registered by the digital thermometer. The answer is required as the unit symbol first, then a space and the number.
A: °F 41.1
